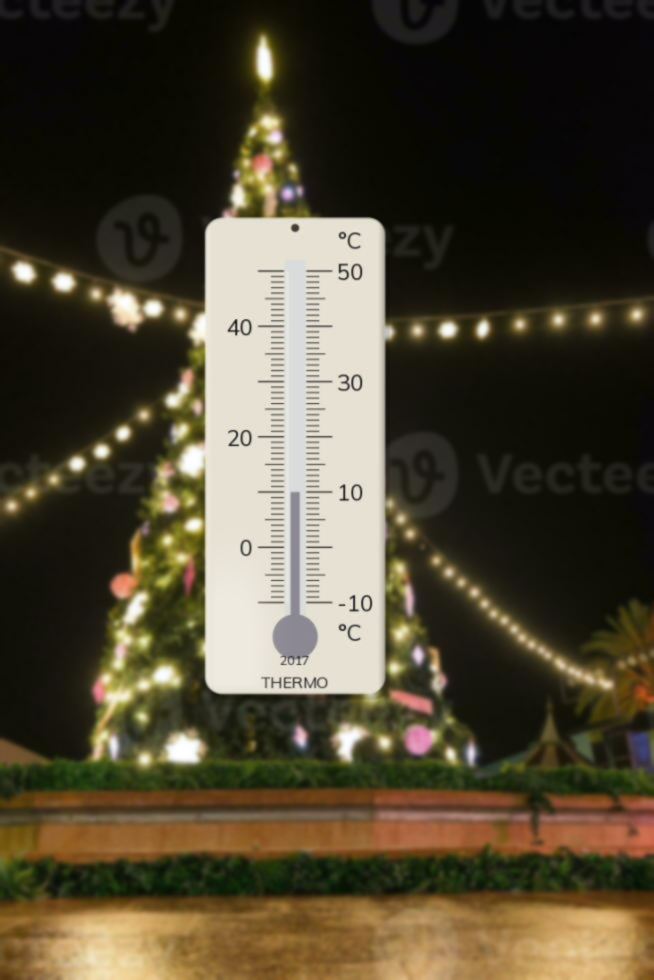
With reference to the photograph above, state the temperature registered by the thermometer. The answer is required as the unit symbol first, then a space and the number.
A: °C 10
